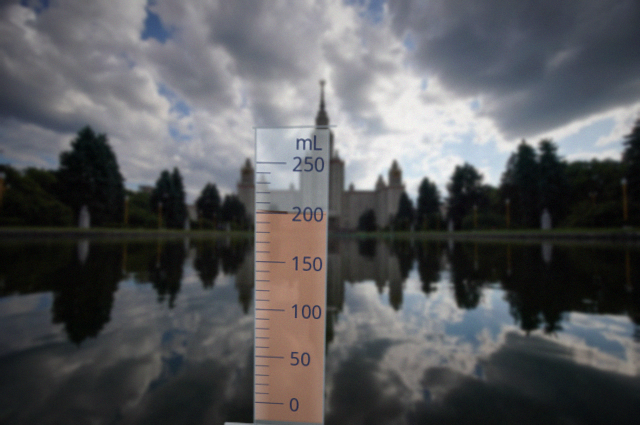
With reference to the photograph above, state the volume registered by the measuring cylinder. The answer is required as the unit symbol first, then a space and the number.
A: mL 200
